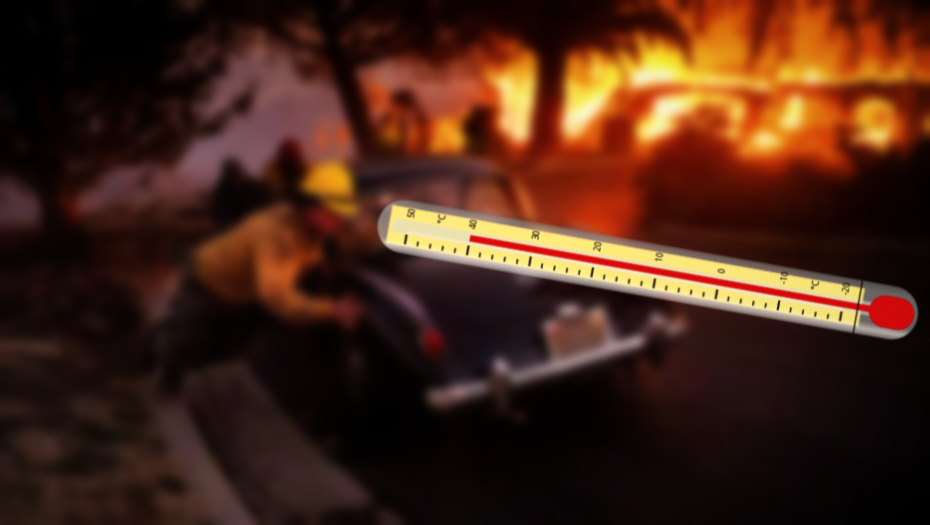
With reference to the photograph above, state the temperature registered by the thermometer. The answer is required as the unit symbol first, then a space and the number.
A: °C 40
